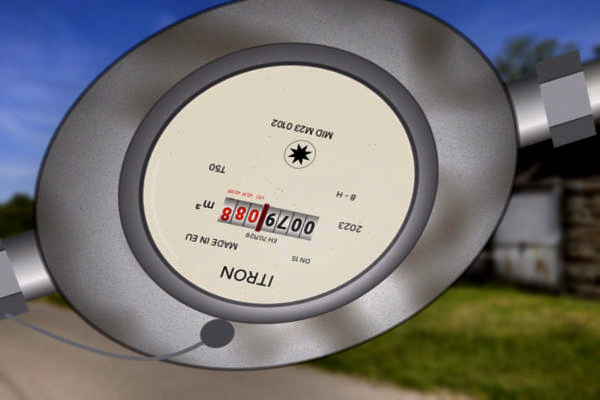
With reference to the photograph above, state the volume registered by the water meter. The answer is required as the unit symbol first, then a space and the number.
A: m³ 79.088
